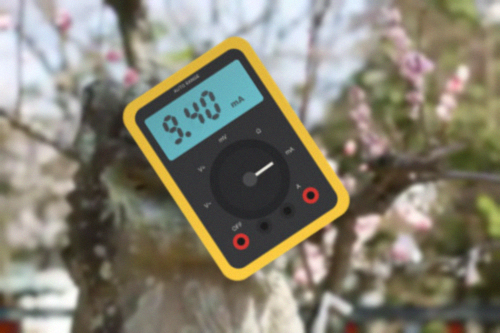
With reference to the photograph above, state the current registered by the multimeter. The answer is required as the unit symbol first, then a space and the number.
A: mA 9.40
